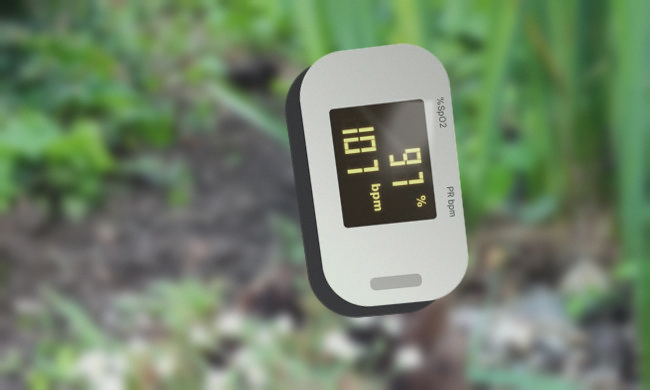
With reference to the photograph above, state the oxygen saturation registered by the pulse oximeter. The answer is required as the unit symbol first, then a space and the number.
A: % 97
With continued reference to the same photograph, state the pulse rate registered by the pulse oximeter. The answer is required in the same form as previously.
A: bpm 107
